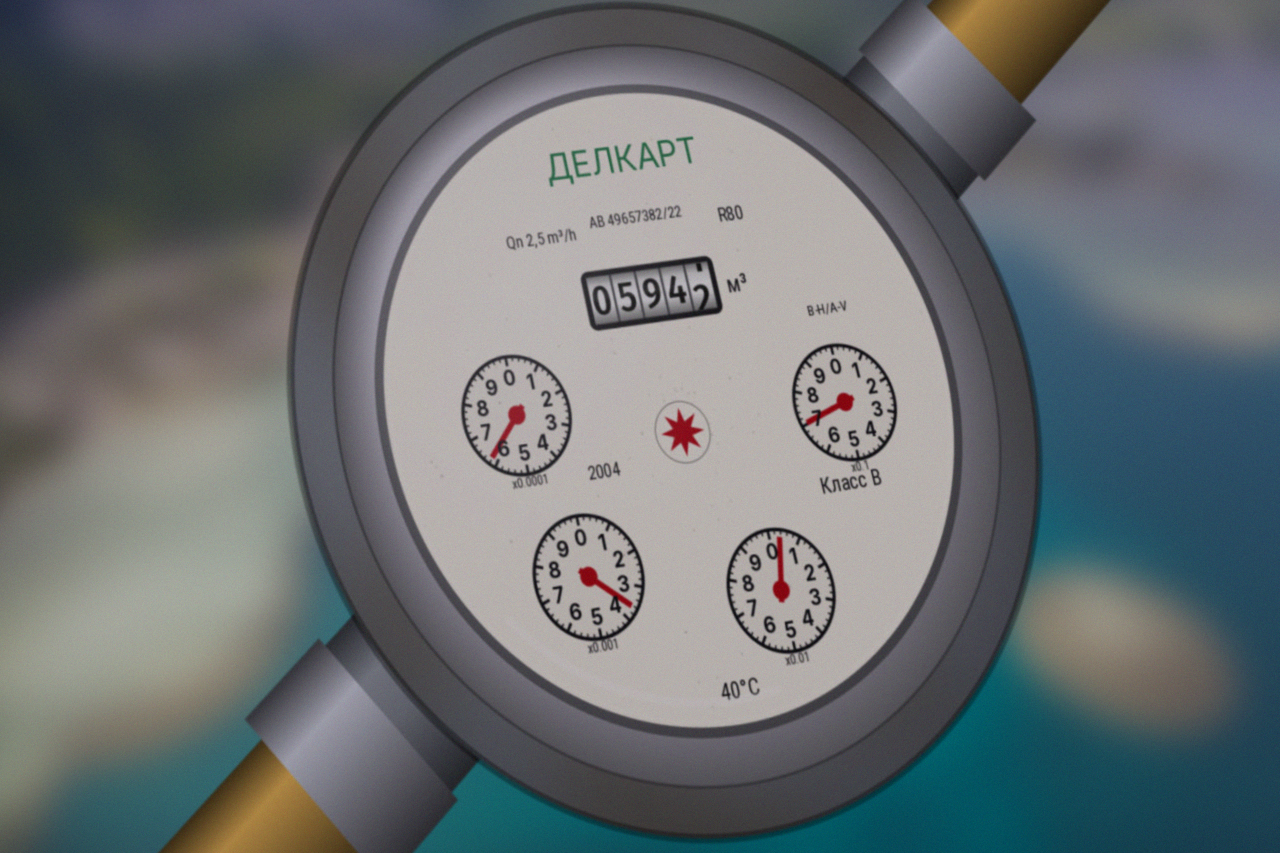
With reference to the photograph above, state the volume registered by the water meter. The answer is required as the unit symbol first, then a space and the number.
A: m³ 5941.7036
